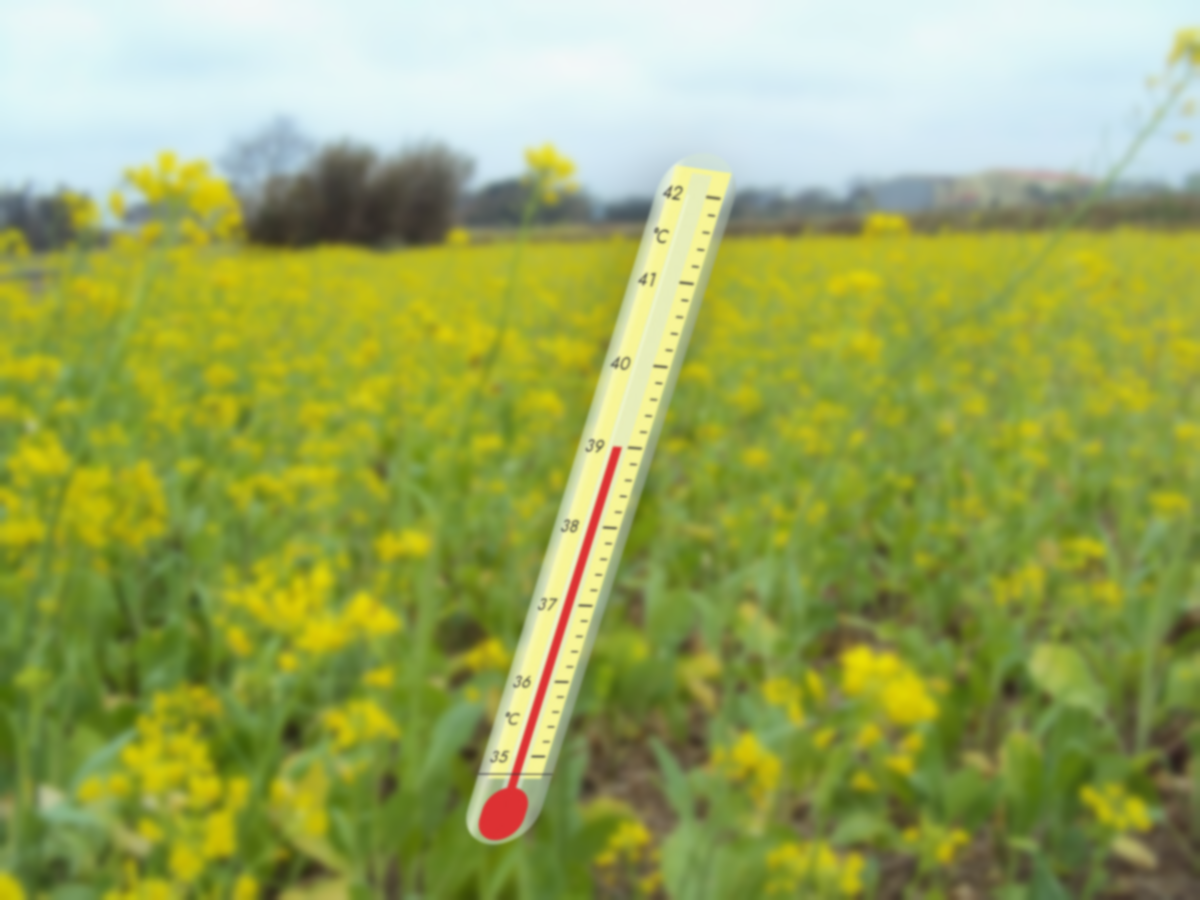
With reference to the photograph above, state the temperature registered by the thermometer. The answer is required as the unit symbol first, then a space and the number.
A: °C 39
